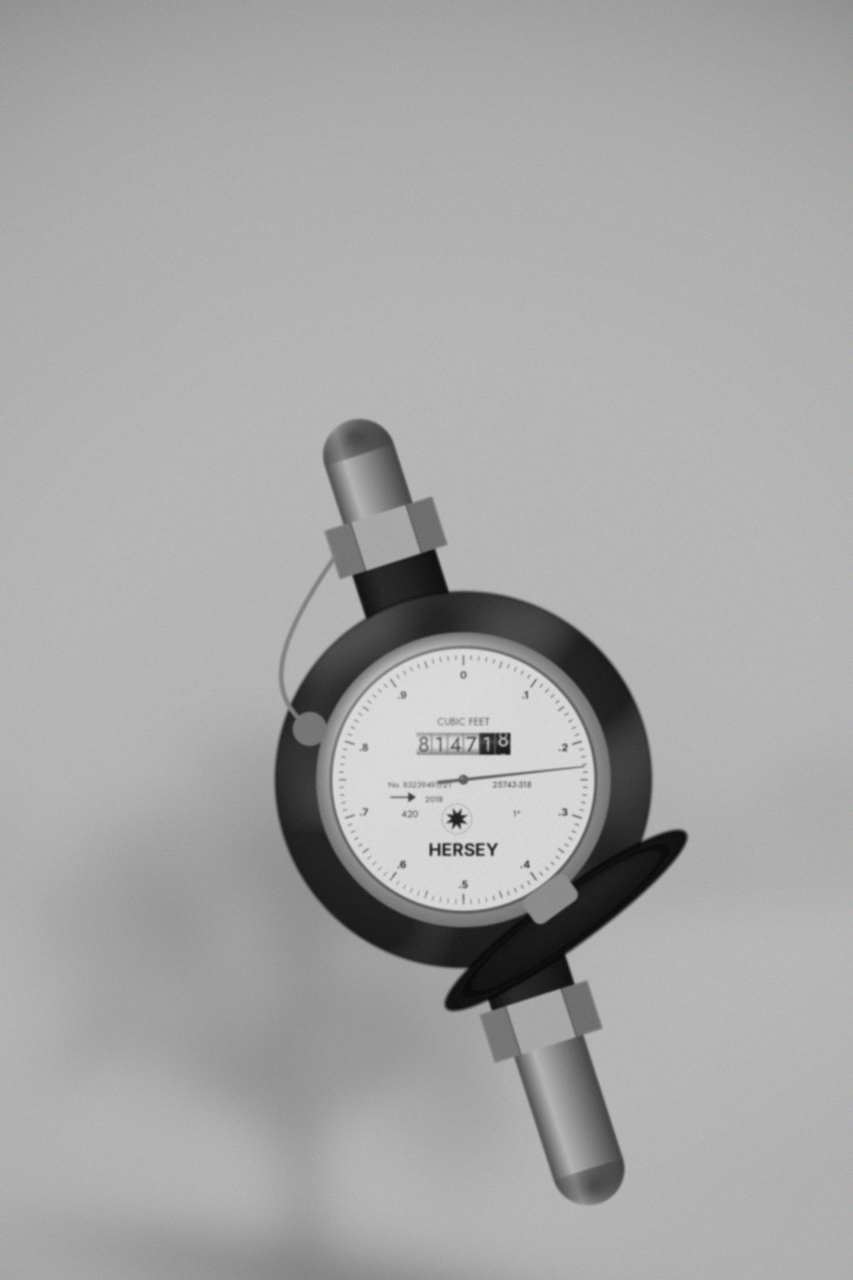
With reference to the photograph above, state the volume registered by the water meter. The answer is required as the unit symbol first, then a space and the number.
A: ft³ 814718.23
